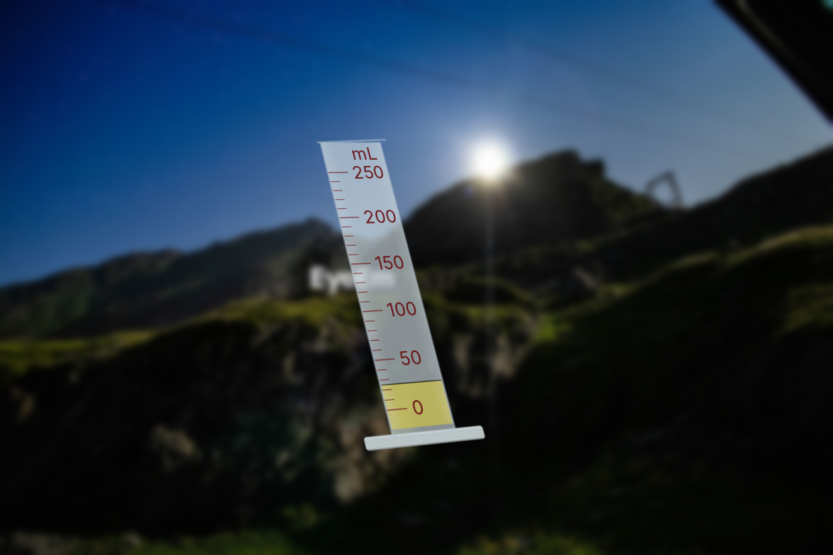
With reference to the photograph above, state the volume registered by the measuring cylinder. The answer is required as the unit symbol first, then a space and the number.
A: mL 25
